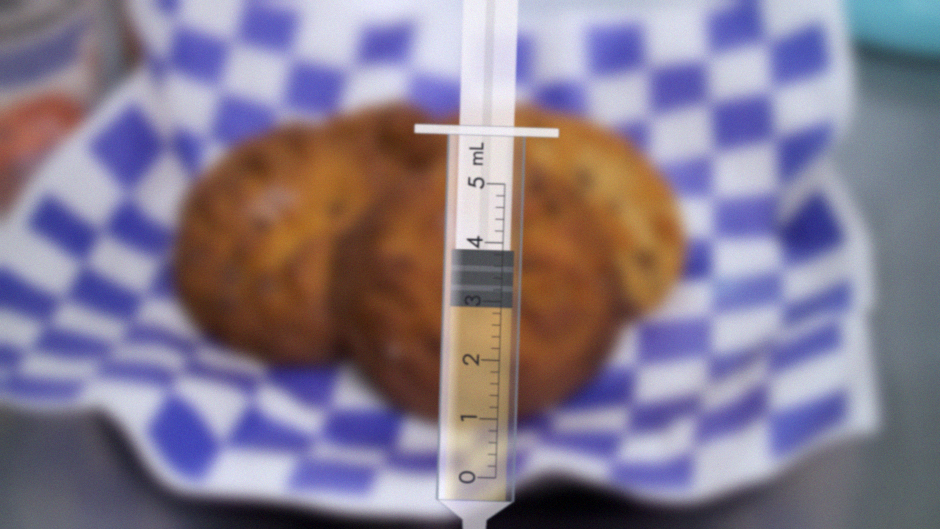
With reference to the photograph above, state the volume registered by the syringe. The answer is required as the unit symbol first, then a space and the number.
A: mL 2.9
